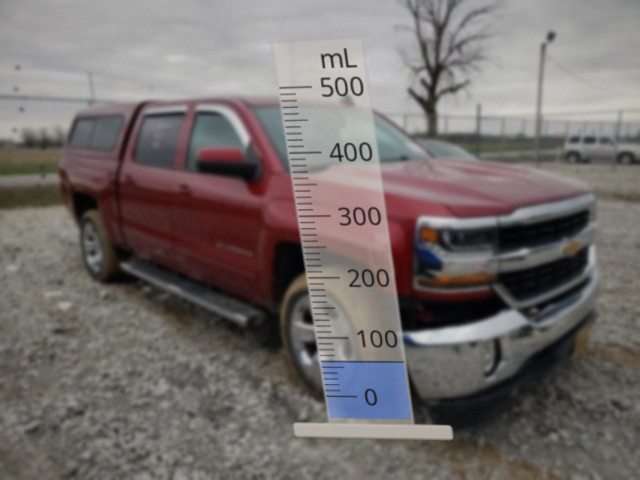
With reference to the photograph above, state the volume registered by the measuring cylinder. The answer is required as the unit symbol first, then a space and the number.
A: mL 60
